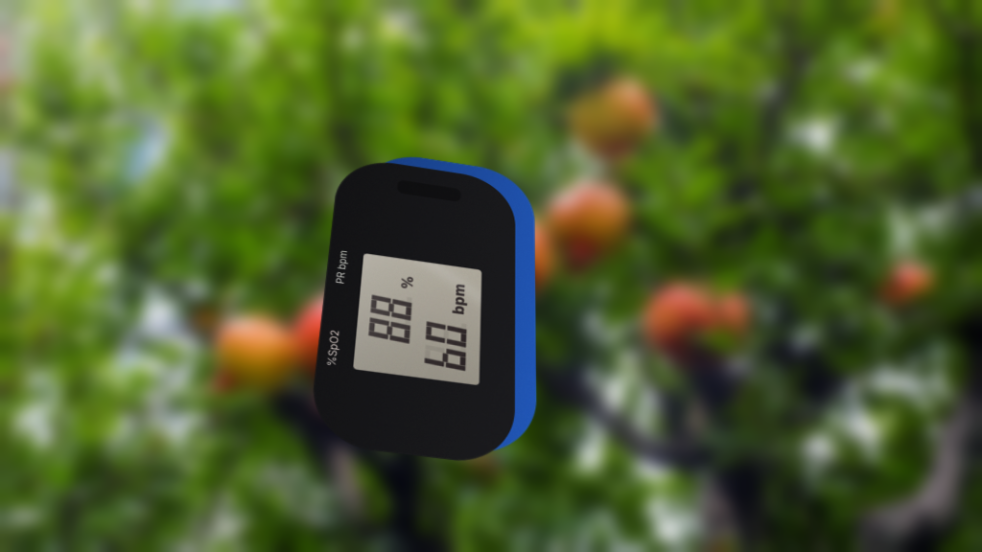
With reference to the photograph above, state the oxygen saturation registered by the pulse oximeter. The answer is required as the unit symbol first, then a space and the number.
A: % 88
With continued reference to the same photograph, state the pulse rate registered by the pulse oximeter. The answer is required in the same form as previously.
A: bpm 60
